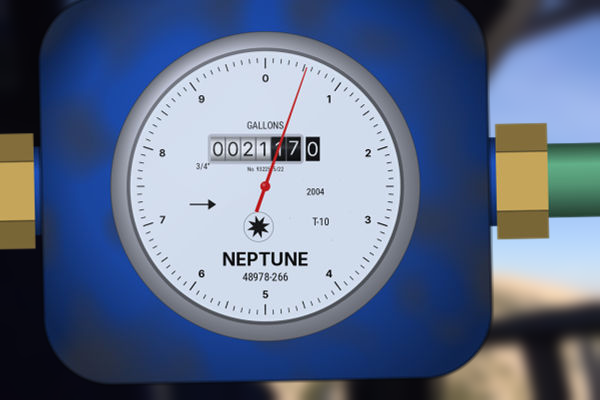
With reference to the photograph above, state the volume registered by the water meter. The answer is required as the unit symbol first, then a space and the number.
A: gal 21170.5
